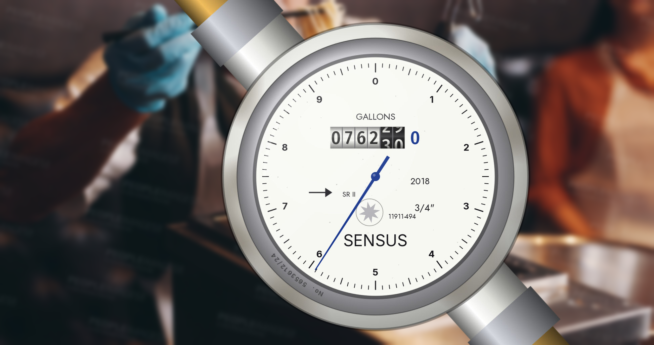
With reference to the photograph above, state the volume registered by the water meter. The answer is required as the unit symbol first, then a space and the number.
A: gal 762295.9
